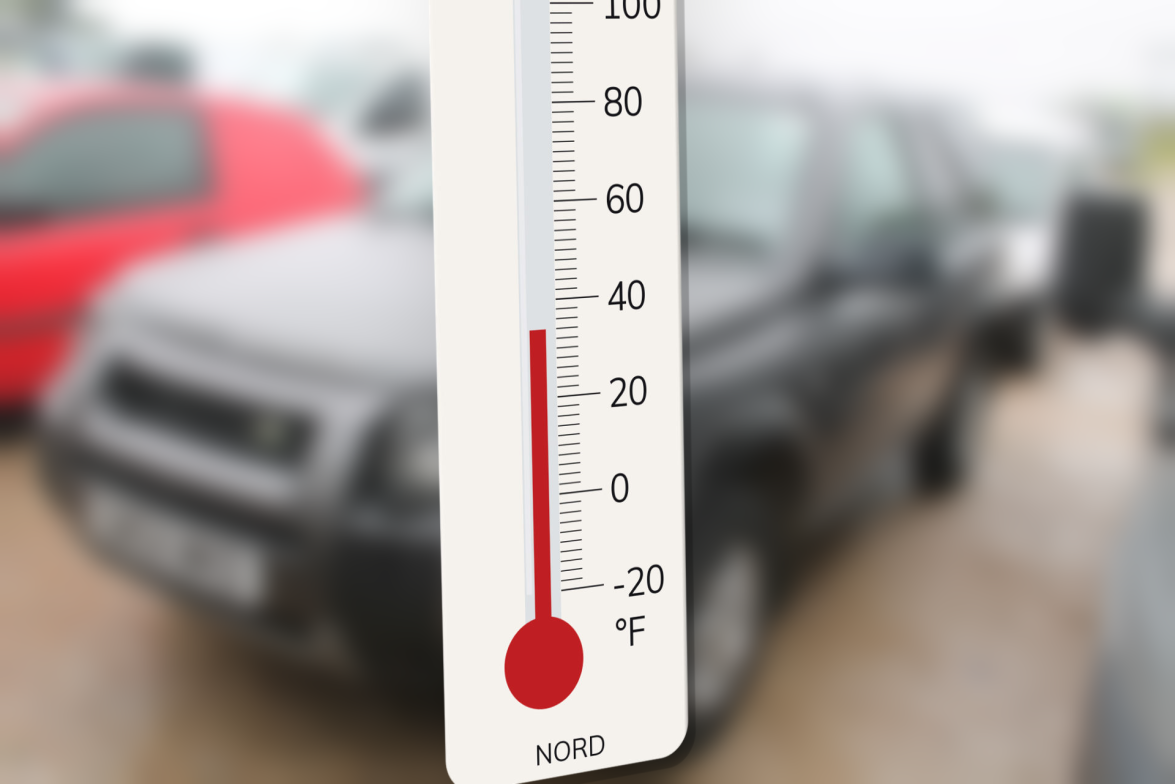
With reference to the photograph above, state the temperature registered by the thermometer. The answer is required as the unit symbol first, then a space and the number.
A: °F 34
